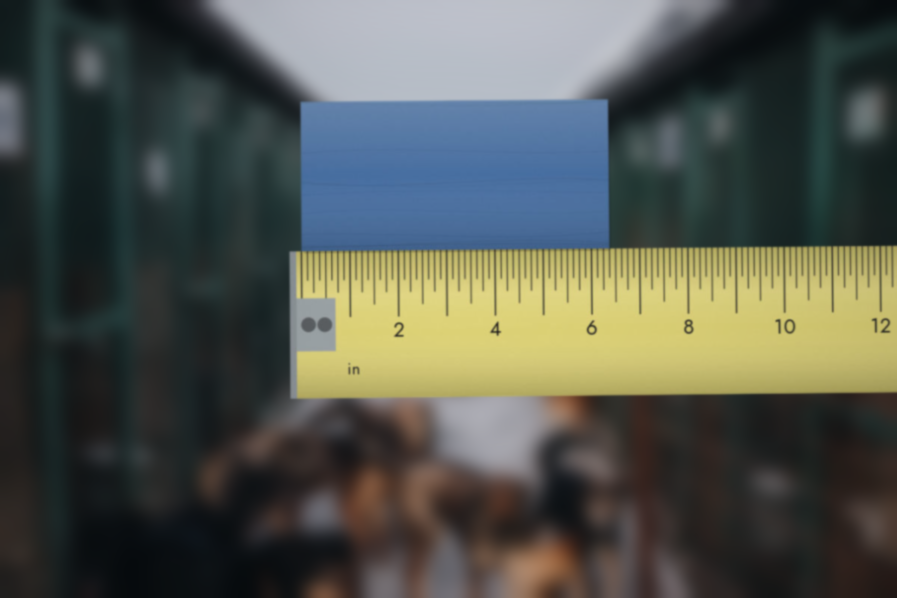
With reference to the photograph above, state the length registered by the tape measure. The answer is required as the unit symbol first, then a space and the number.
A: in 6.375
